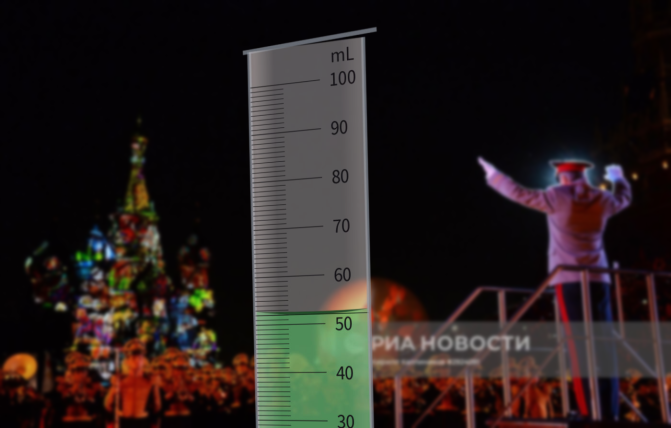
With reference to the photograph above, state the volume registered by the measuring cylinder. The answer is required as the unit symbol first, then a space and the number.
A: mL 52
